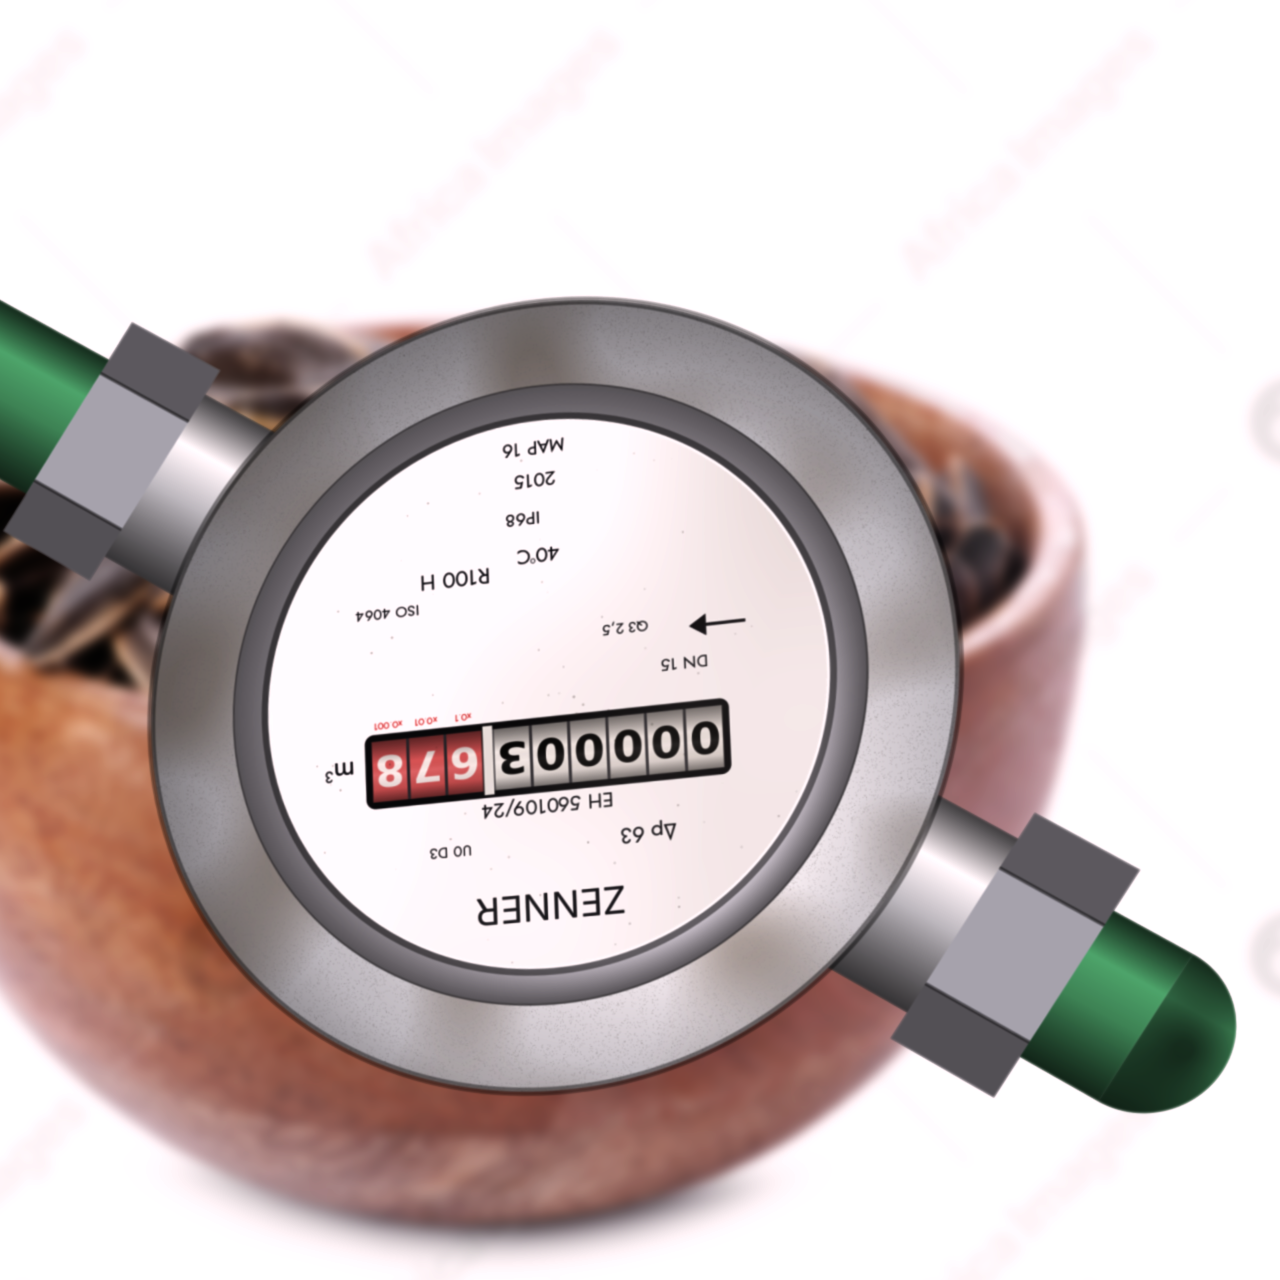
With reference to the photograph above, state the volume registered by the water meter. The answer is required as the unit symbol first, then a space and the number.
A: m³ 3.678
